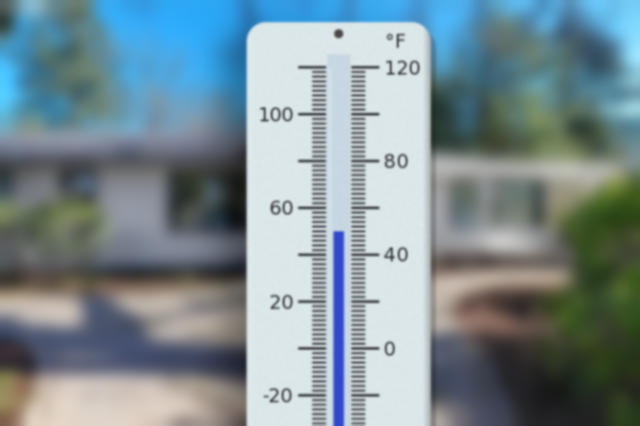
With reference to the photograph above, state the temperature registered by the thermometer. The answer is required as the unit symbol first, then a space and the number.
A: °F 50
